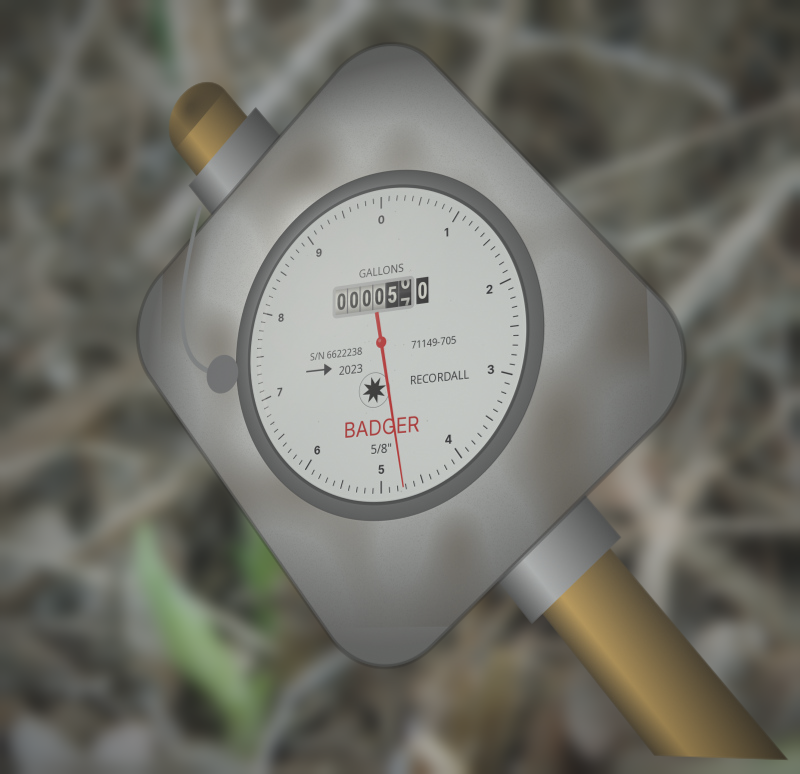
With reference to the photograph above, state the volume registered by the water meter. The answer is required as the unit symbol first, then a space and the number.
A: gal 564.7
